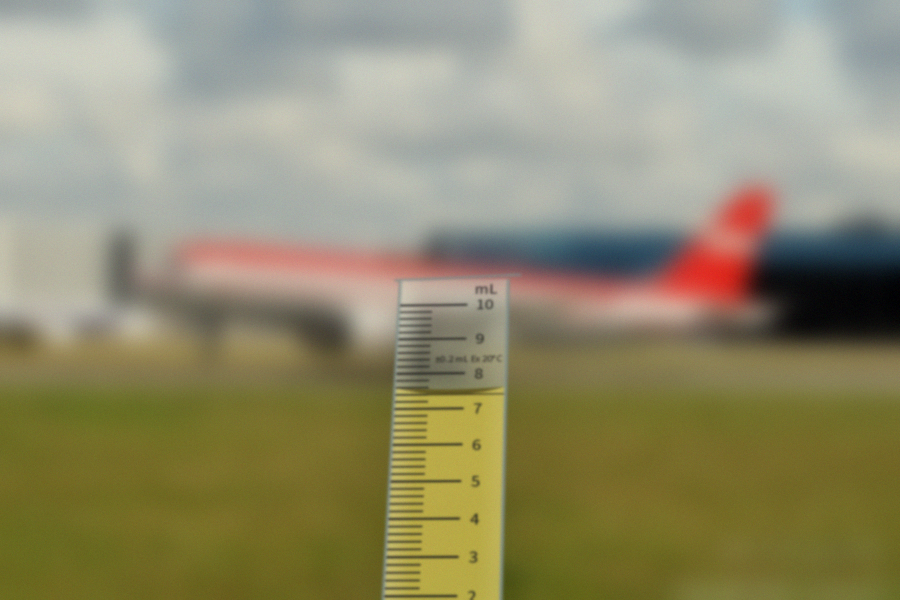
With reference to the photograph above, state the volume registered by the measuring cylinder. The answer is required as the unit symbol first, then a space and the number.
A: mL 7.4
